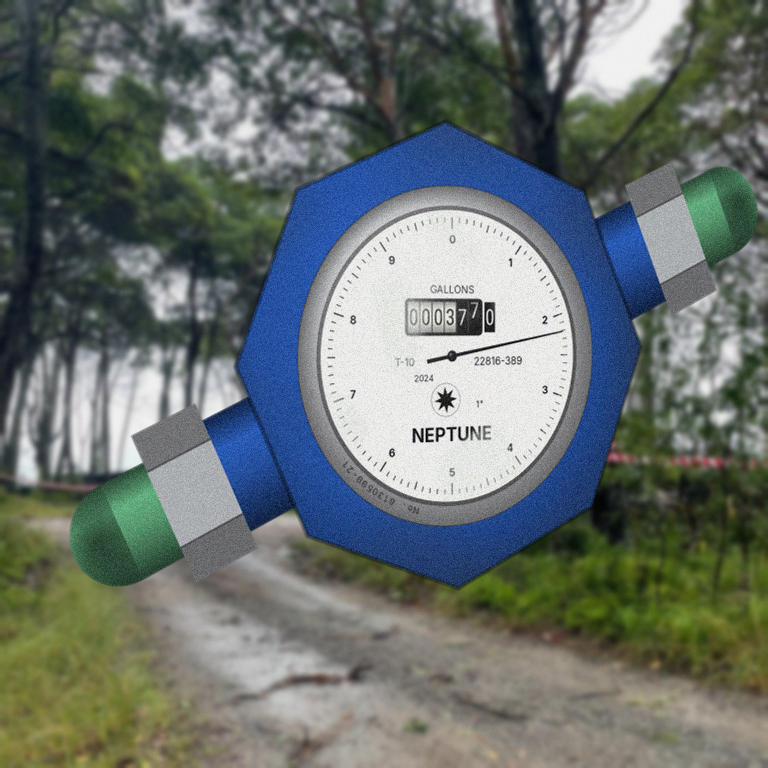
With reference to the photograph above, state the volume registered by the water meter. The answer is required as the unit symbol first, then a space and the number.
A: gal 3772.2
